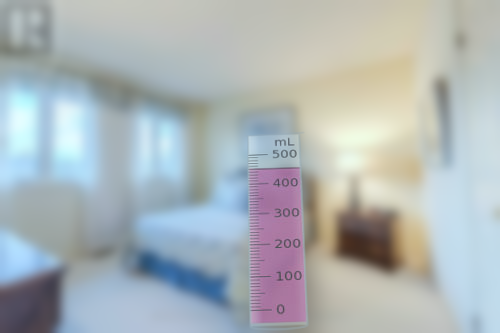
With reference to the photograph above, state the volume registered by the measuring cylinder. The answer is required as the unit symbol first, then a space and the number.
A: mL 450
